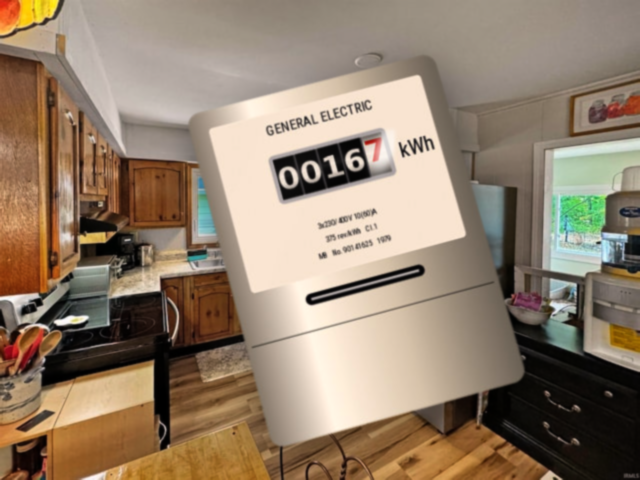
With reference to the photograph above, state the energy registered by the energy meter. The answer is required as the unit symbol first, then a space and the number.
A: kWh 16.7
